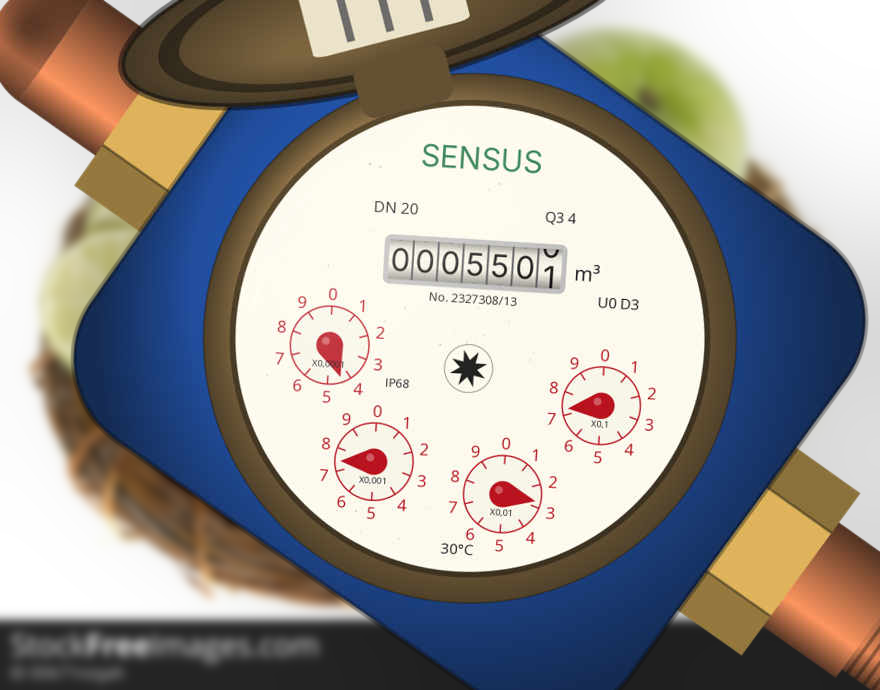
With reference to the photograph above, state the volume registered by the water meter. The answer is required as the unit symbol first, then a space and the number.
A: m³ 5500.7274
